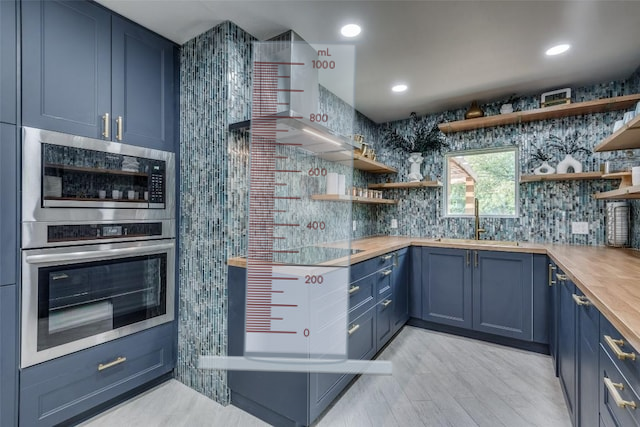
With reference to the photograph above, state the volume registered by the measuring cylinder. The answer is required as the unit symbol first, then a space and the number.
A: mL 250
